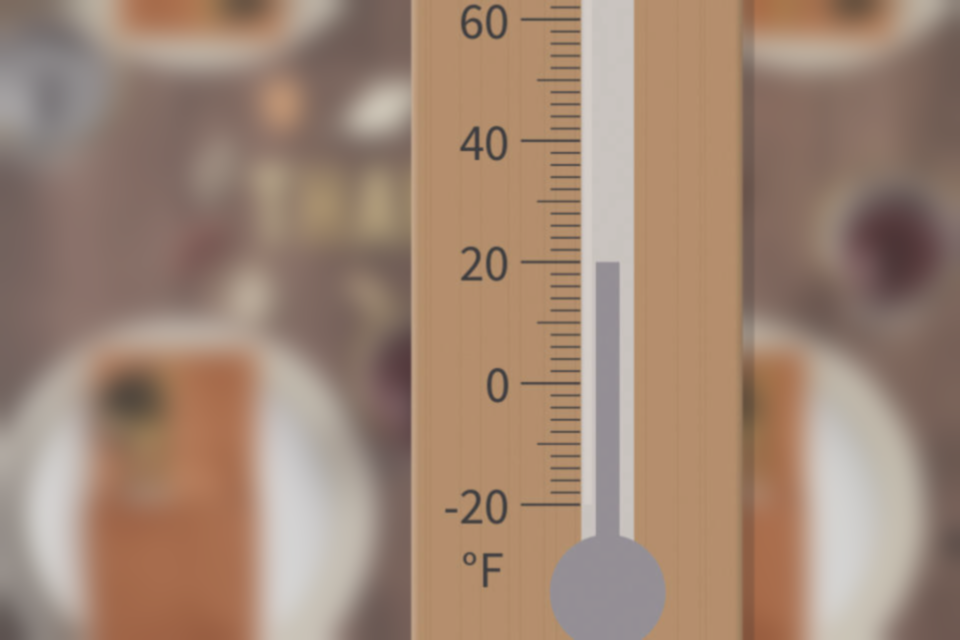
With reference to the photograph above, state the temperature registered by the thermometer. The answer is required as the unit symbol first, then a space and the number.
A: °F 20
